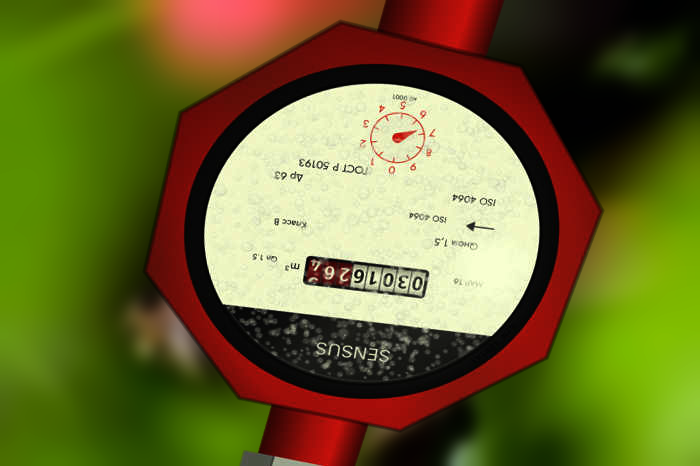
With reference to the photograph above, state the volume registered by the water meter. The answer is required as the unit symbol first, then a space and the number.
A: m³ 3016.2636
